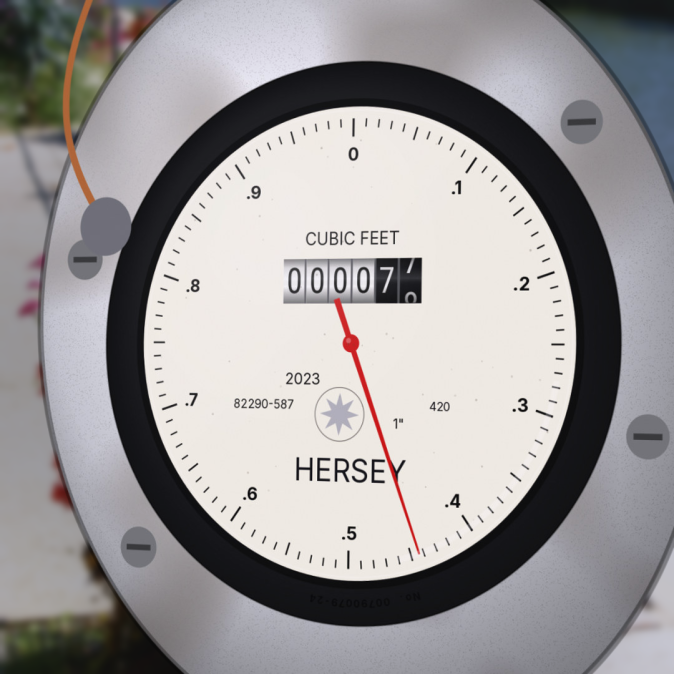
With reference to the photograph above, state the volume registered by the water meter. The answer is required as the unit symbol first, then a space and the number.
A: ft³ 77.44
